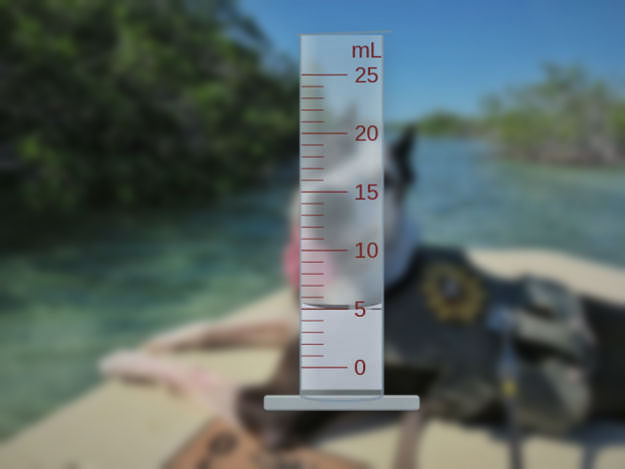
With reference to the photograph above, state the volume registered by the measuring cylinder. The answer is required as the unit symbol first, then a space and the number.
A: mL 5
